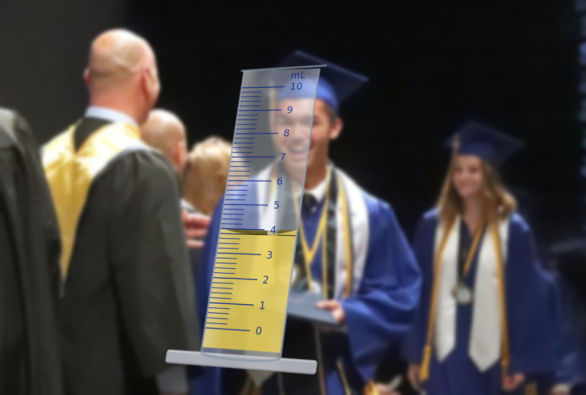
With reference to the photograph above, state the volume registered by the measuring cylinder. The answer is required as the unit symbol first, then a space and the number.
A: mL 3.8
